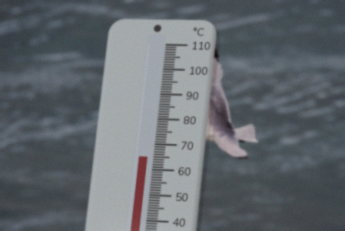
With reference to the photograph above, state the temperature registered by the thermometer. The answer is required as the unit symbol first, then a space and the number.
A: °C 65
